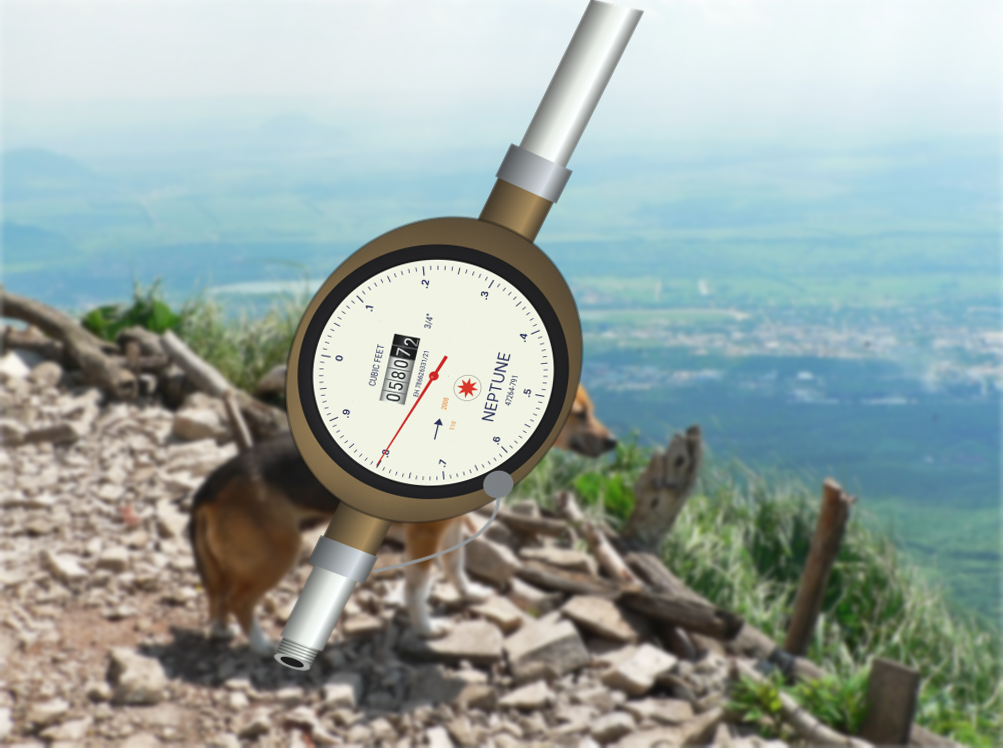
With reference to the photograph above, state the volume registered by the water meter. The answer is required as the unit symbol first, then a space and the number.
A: ft³ 58071.80
